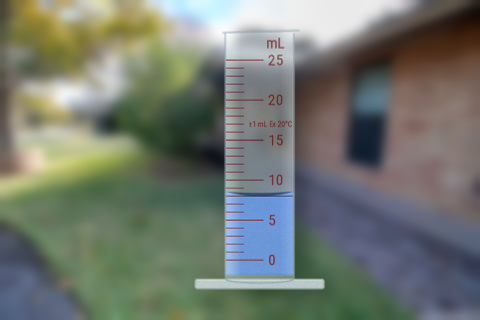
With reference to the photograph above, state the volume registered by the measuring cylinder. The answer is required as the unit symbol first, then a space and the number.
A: mL 8
